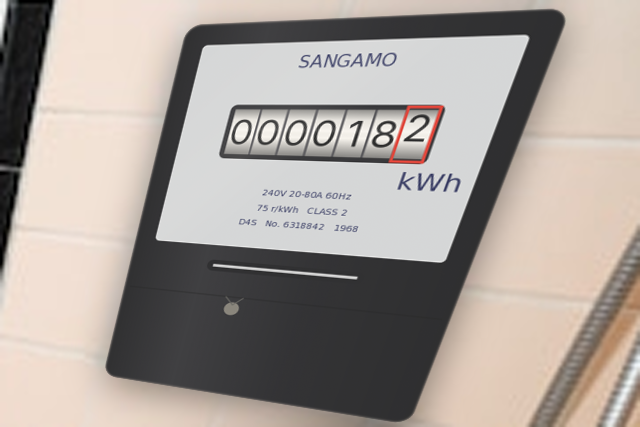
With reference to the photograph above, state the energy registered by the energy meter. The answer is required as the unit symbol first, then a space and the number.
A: kWh 18.2
